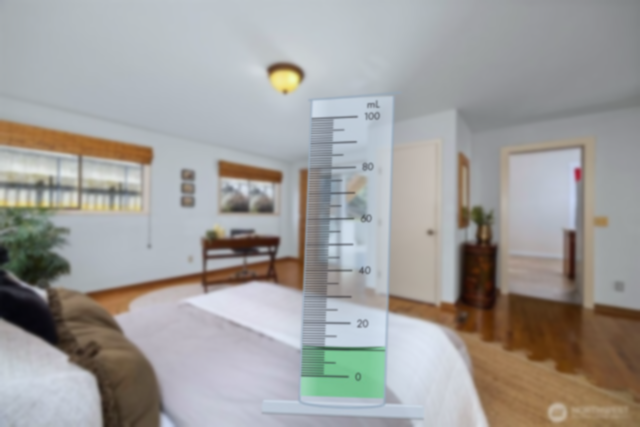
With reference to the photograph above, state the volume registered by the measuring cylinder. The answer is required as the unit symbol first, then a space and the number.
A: mL 10
